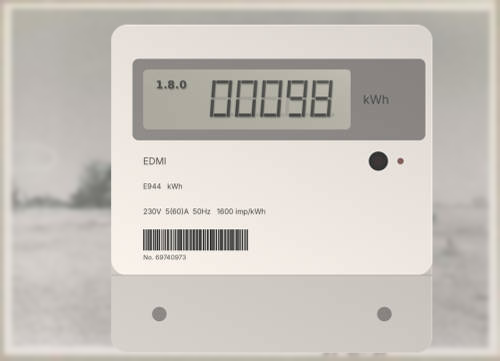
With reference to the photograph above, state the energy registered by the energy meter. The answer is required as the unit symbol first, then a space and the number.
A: kWh 98
